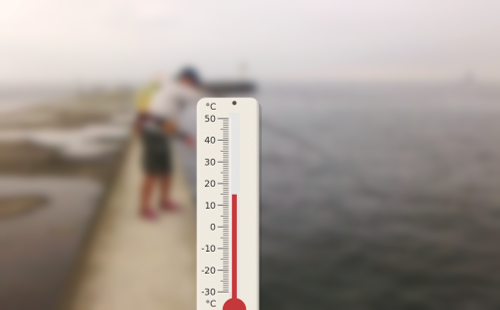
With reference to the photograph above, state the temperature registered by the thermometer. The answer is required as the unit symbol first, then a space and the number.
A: °C 15
